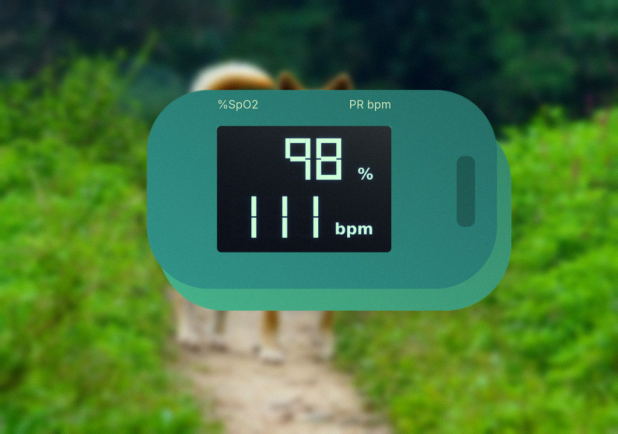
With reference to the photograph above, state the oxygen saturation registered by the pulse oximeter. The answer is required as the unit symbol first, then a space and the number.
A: % 98
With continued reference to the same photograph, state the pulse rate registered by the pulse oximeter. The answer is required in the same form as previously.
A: bpm 111
